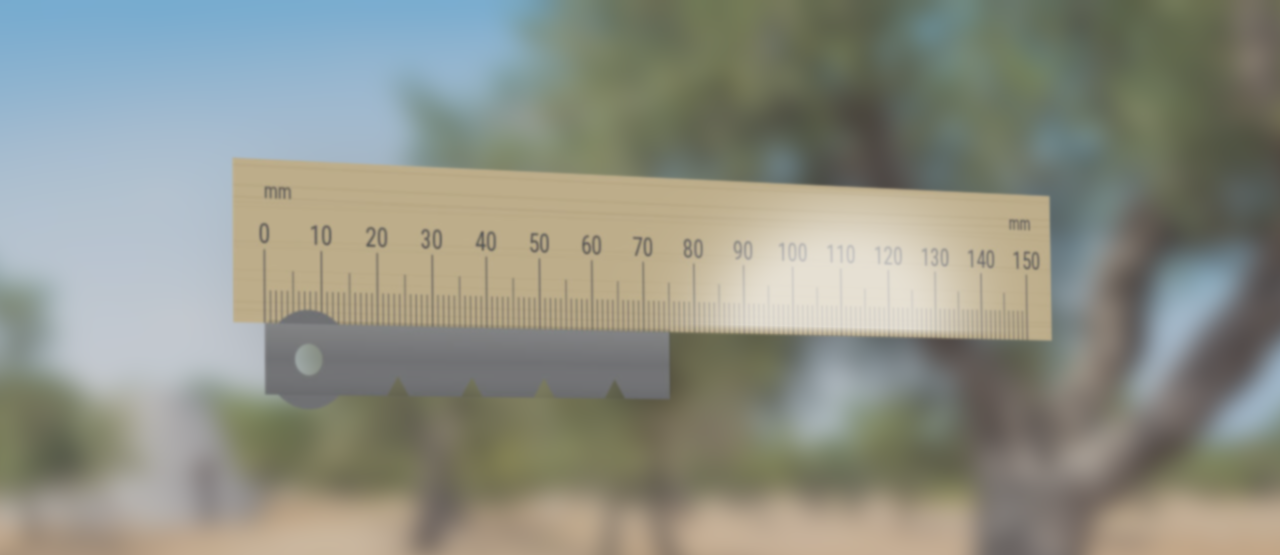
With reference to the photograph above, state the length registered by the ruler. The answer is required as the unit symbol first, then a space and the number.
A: mm 75
